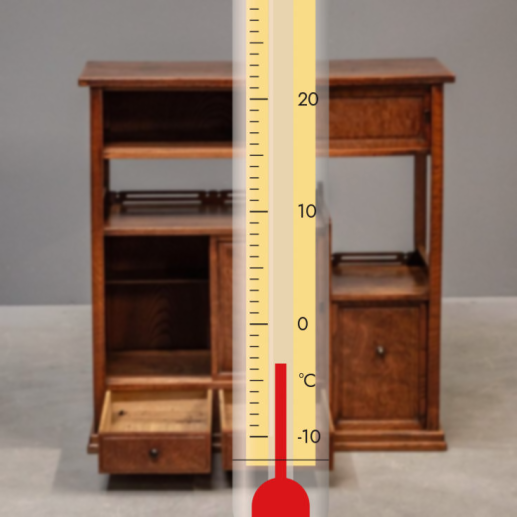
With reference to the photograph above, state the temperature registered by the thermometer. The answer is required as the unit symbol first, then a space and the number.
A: °C -3.5
